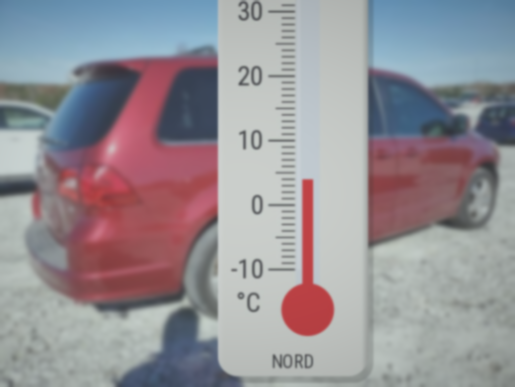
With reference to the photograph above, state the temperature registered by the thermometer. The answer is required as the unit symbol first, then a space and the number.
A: °C 4
